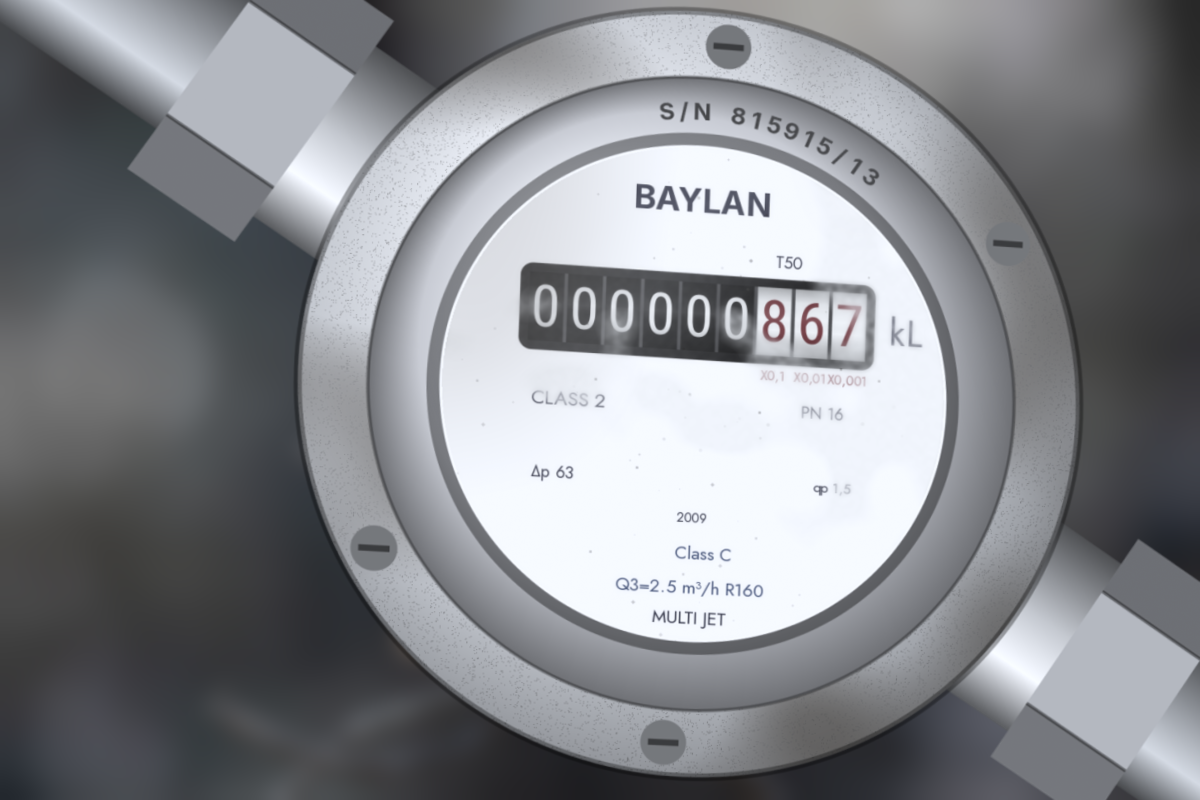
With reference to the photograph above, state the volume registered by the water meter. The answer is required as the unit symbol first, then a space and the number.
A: kL 0.867
